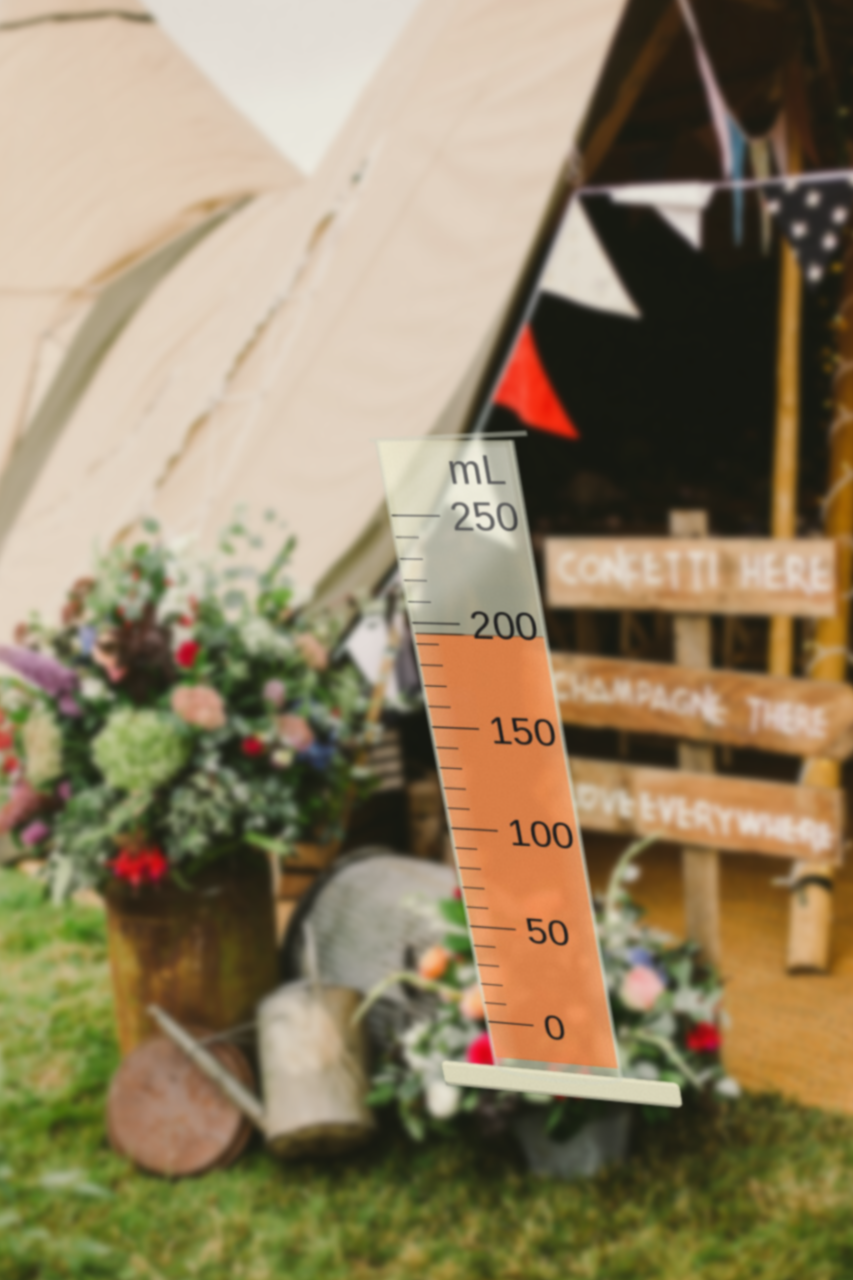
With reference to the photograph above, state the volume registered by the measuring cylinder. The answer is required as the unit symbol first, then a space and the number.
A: mL 195
